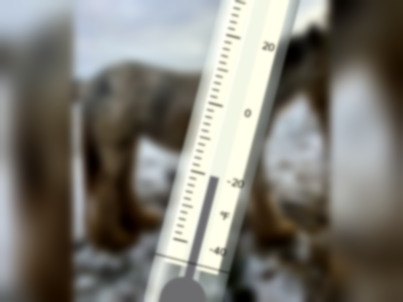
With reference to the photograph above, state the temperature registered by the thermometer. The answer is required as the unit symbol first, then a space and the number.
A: °F -20
